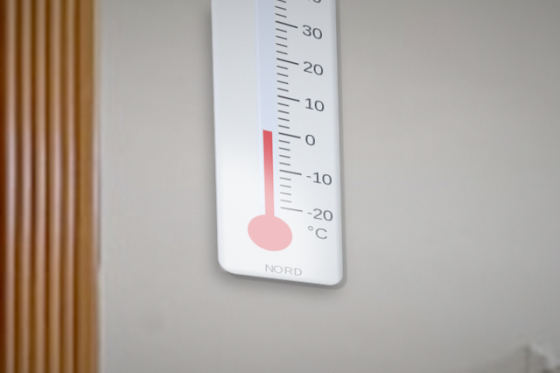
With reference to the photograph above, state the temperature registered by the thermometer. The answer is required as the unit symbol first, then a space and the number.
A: °C 0
